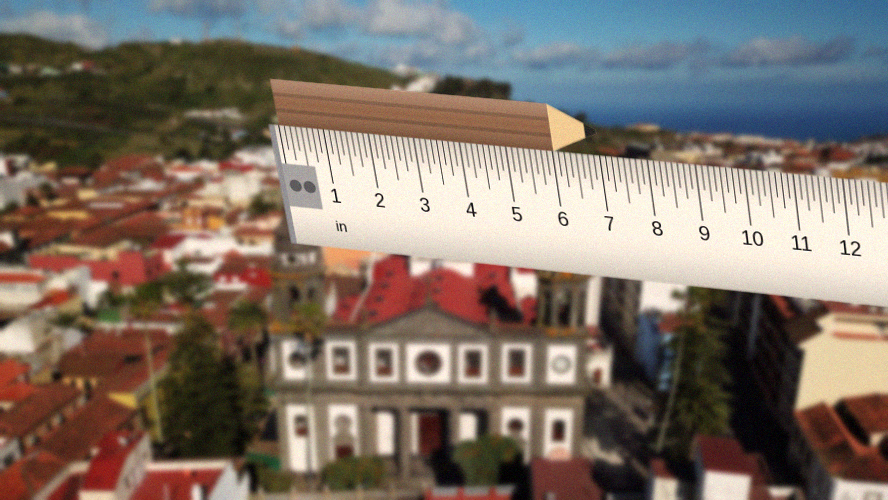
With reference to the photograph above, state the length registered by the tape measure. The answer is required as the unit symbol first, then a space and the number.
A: in 7
